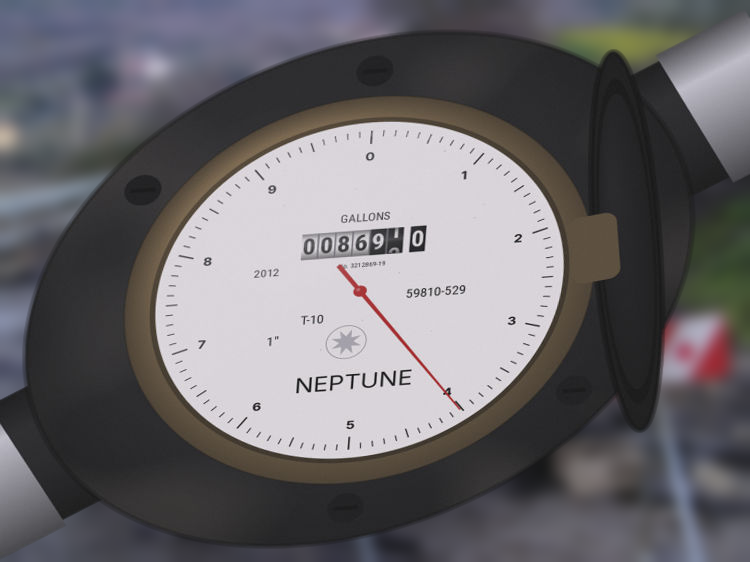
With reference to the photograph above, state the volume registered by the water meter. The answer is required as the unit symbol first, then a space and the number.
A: gal 86914.0
